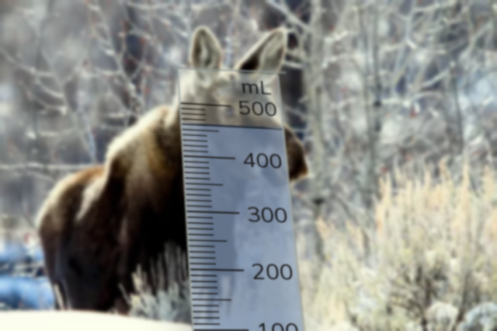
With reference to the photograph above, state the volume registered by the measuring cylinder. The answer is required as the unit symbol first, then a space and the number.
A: mL 460
